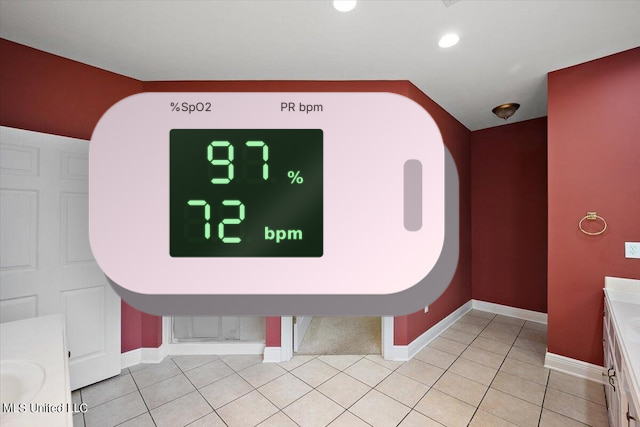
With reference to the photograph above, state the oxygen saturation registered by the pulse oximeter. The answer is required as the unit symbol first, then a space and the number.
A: % 97
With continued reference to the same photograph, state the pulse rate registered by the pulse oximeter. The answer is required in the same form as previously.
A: bpm 72
